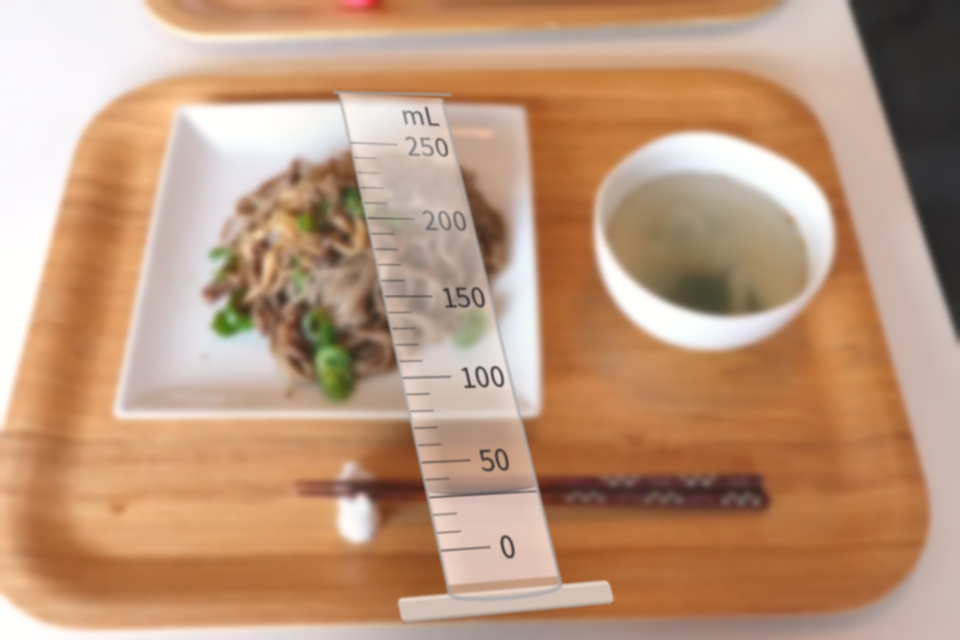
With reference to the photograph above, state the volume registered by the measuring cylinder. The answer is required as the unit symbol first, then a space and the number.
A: mL 30
